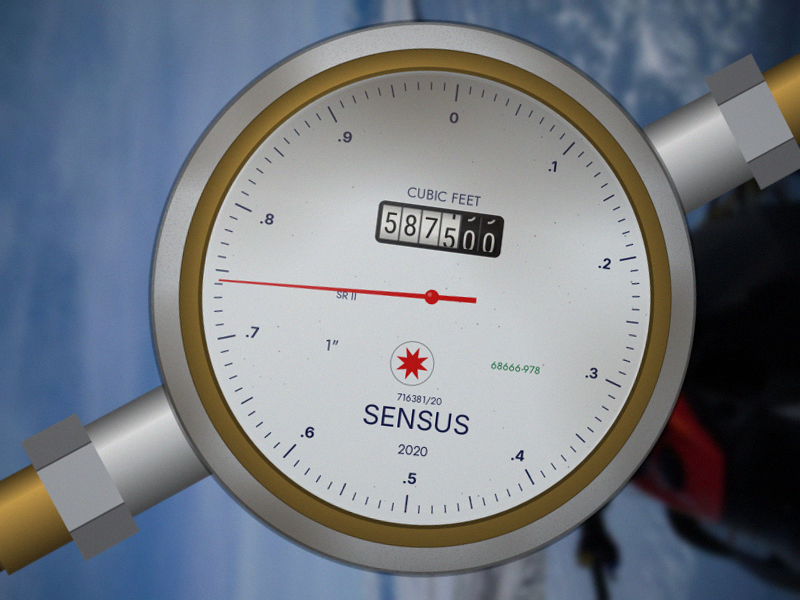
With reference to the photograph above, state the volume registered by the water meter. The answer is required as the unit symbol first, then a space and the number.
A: ft³ 587499.74
